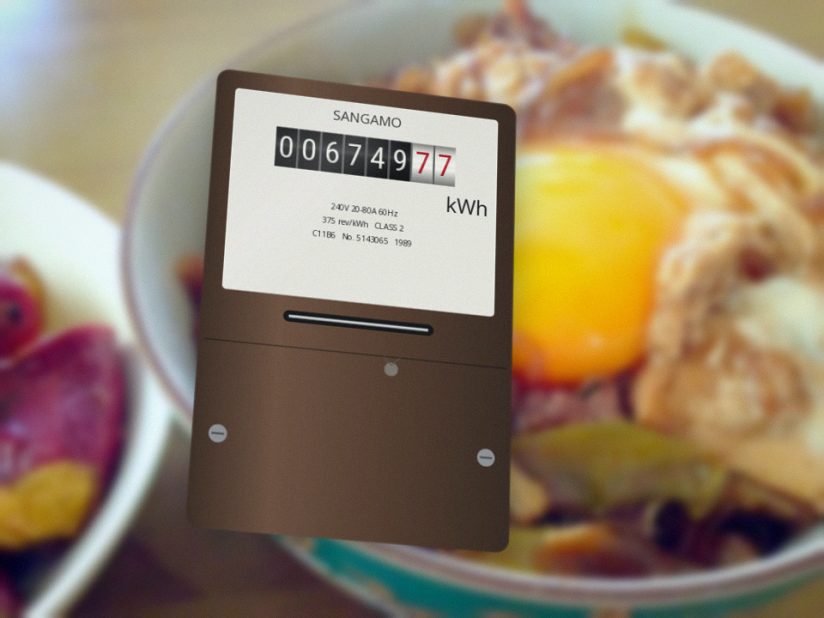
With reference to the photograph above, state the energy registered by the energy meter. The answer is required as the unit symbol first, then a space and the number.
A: kWh 6749.77
